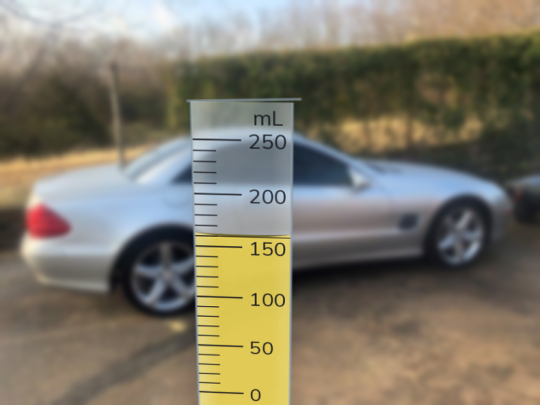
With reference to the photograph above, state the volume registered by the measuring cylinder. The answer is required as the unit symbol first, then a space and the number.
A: mL 160
